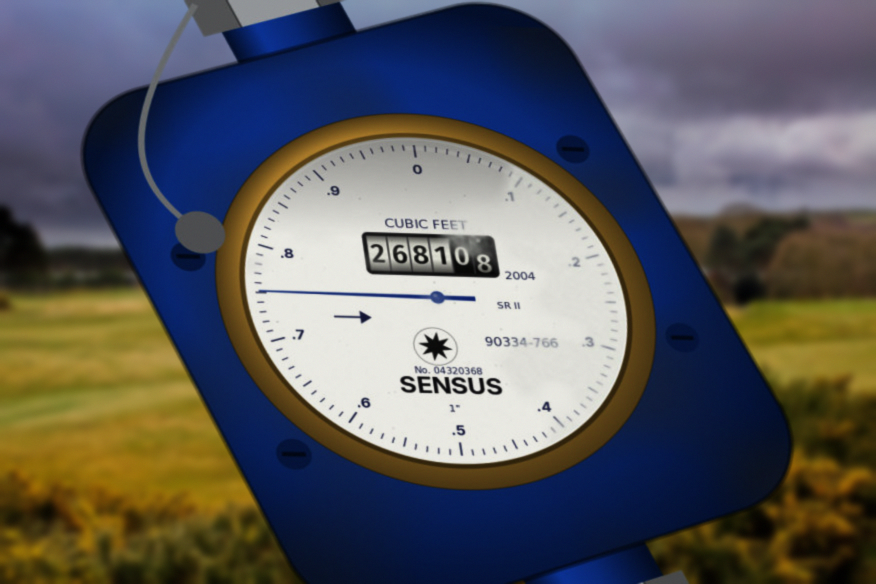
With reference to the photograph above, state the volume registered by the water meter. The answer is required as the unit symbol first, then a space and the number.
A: ft³ 268107.75
